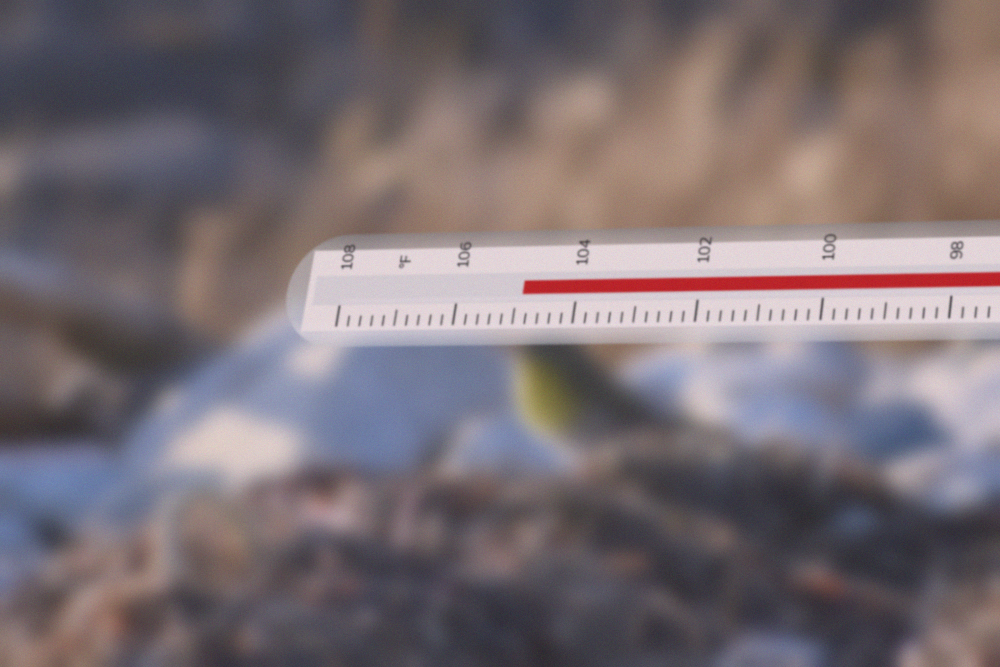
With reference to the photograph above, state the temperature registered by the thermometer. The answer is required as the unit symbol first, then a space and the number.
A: °F 104.9
